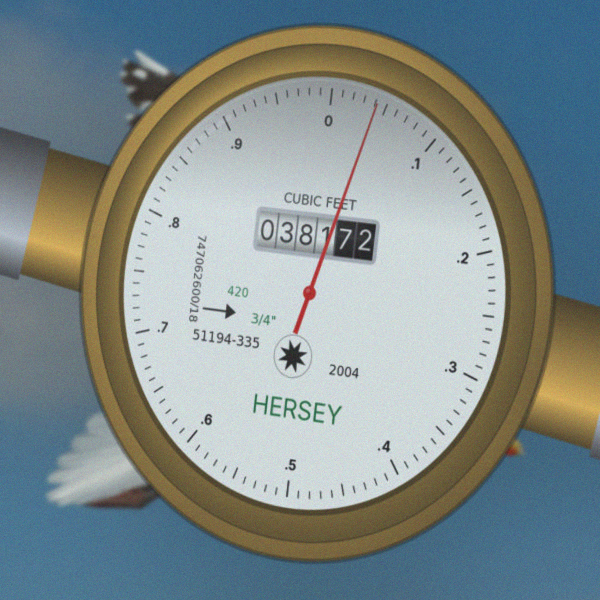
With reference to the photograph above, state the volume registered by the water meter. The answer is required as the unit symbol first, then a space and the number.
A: ft³ 38172.04
